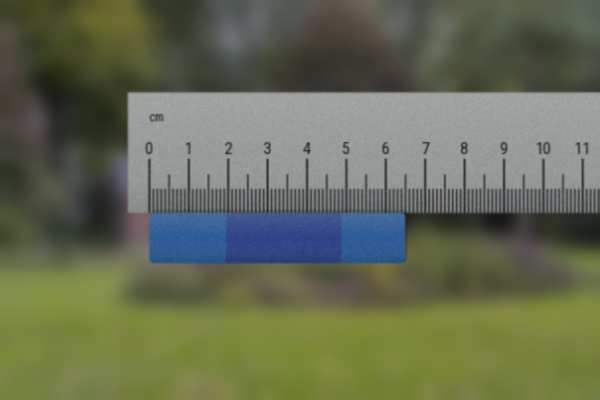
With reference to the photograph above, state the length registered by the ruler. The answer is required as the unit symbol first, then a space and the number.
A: cm 6.5
